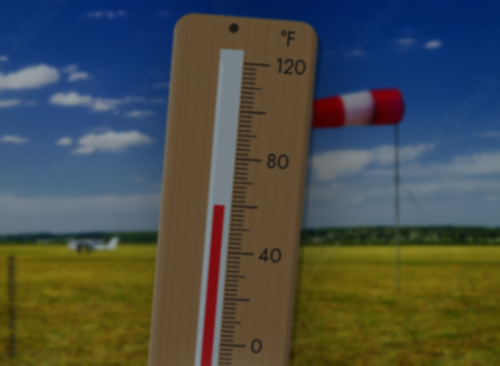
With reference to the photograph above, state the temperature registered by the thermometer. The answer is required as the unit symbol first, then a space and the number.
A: °F 60
